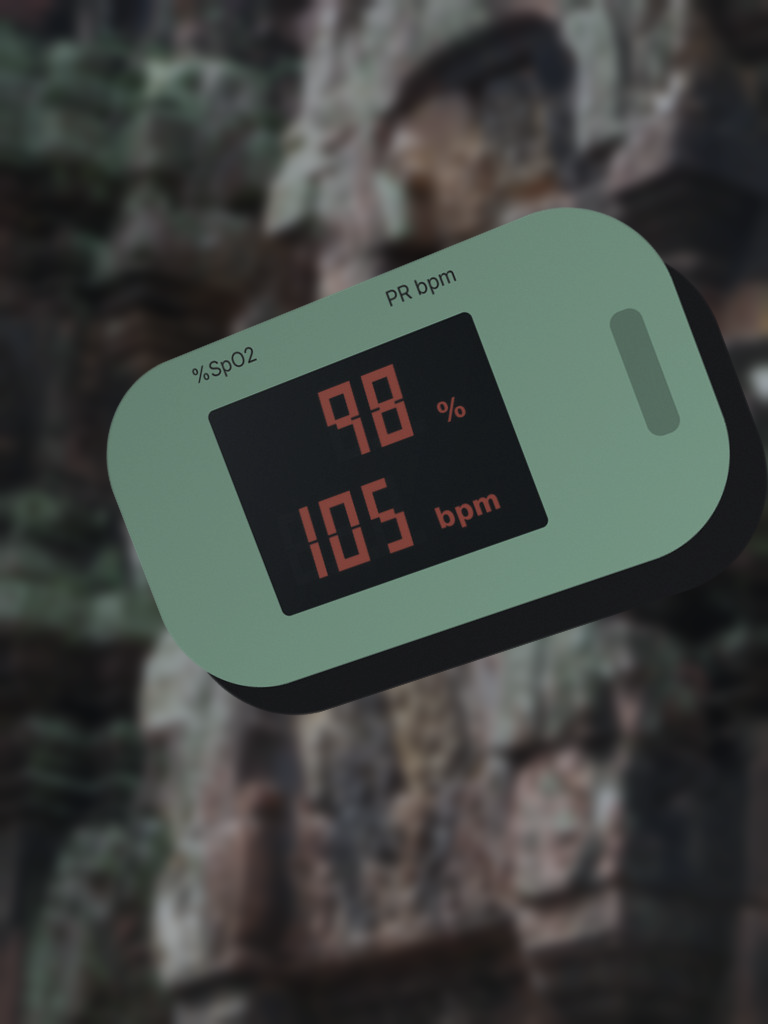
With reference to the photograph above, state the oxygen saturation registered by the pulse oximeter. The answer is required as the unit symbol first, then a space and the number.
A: % 98
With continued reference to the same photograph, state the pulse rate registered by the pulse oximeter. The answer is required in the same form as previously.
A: bpm 105
